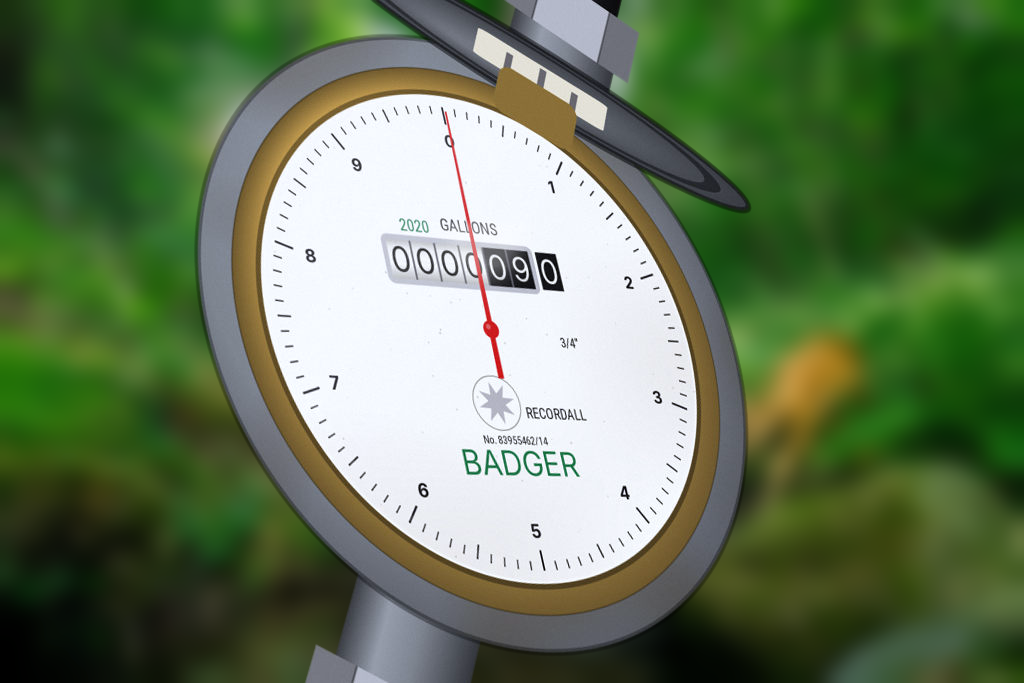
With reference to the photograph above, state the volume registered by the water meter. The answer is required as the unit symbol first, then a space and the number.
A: gal 90.0
